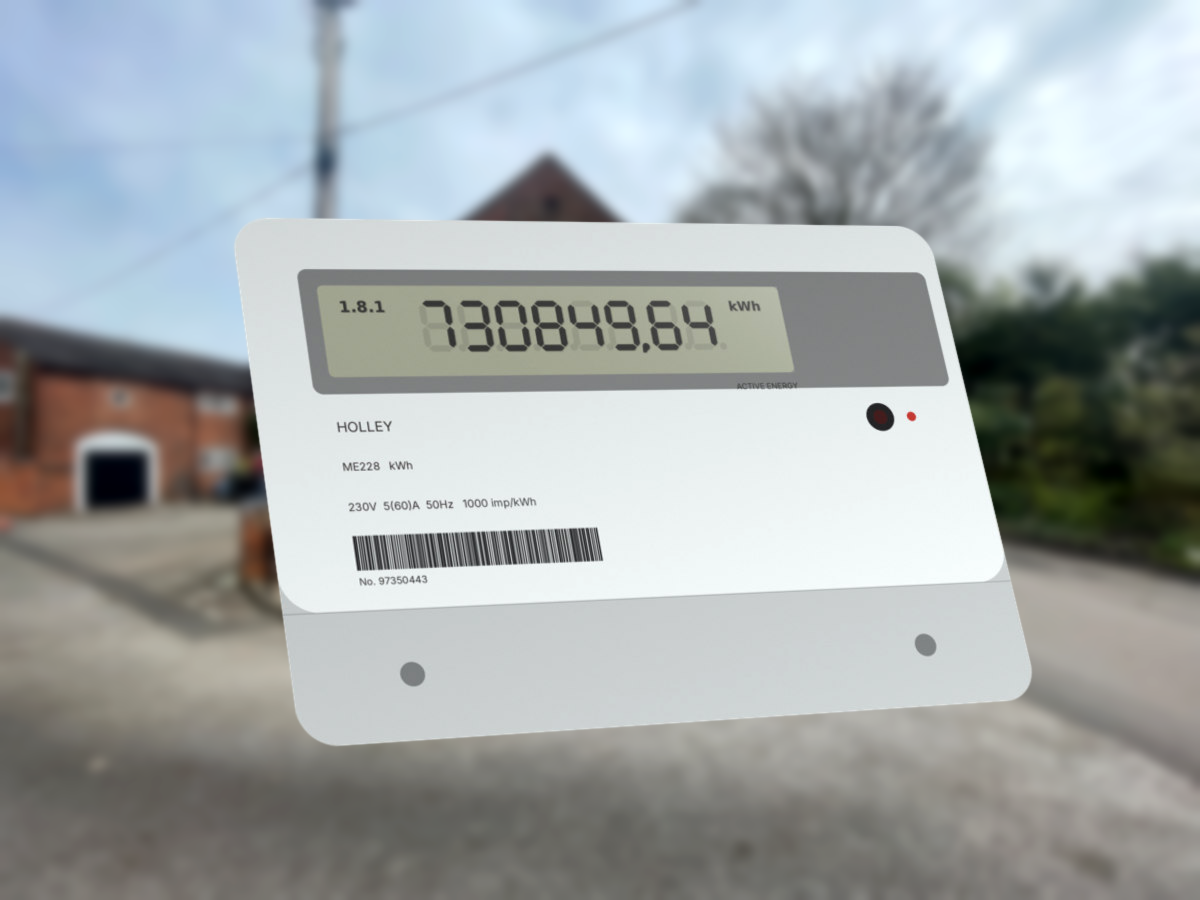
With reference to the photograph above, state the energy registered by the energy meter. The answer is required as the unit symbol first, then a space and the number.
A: kWh 730849.64
